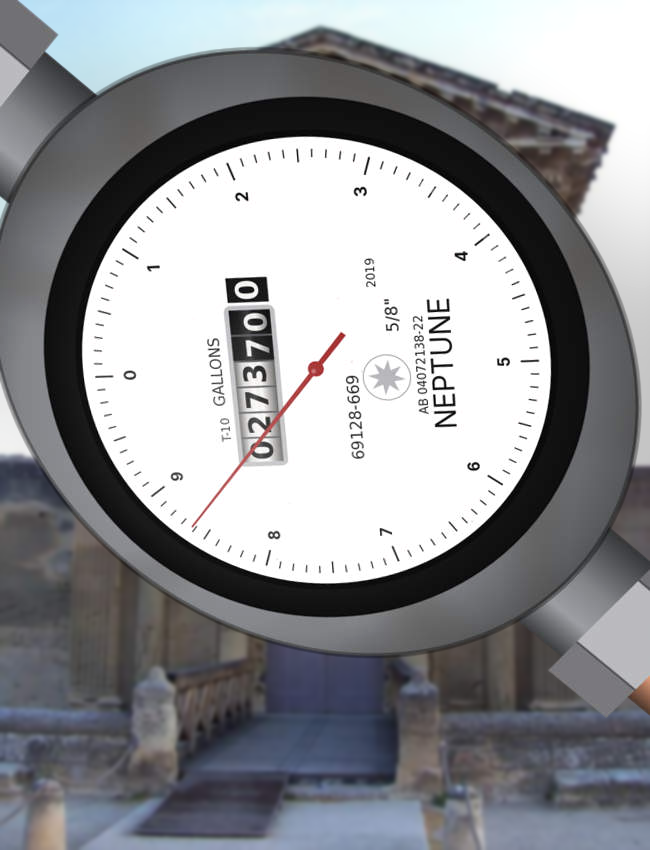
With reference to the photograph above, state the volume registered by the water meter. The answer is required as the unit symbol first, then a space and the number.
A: gal 273698.6
